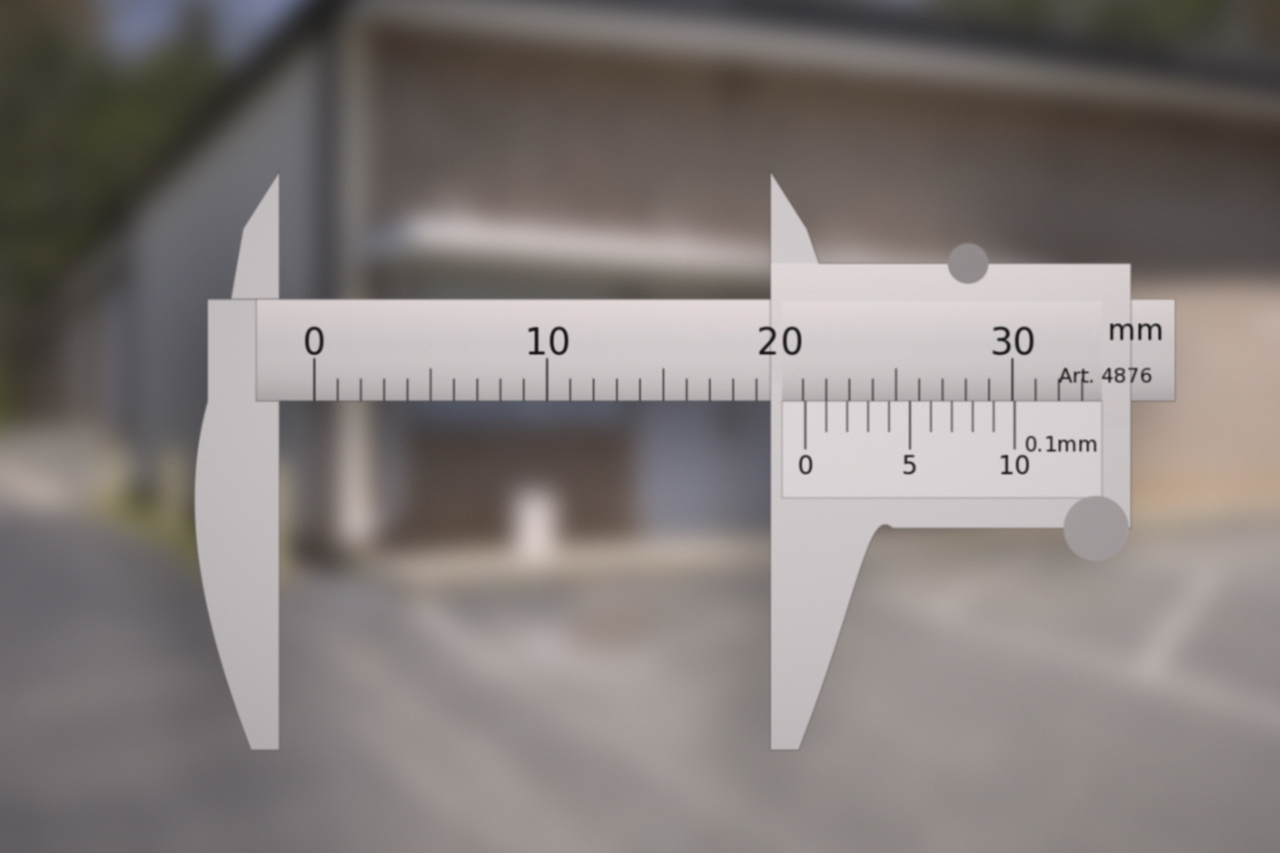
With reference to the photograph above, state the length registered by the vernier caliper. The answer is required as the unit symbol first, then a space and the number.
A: mm 21.1
